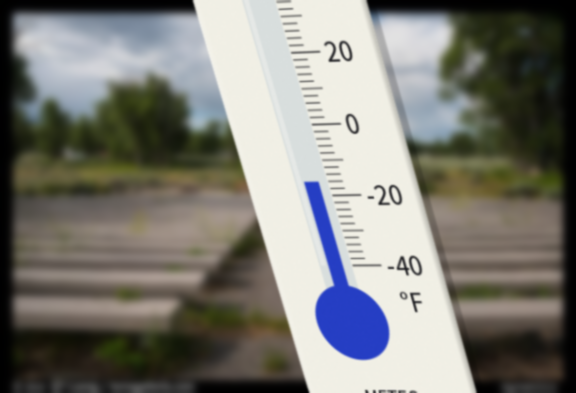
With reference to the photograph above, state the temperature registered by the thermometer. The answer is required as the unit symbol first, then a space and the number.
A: °F -16
